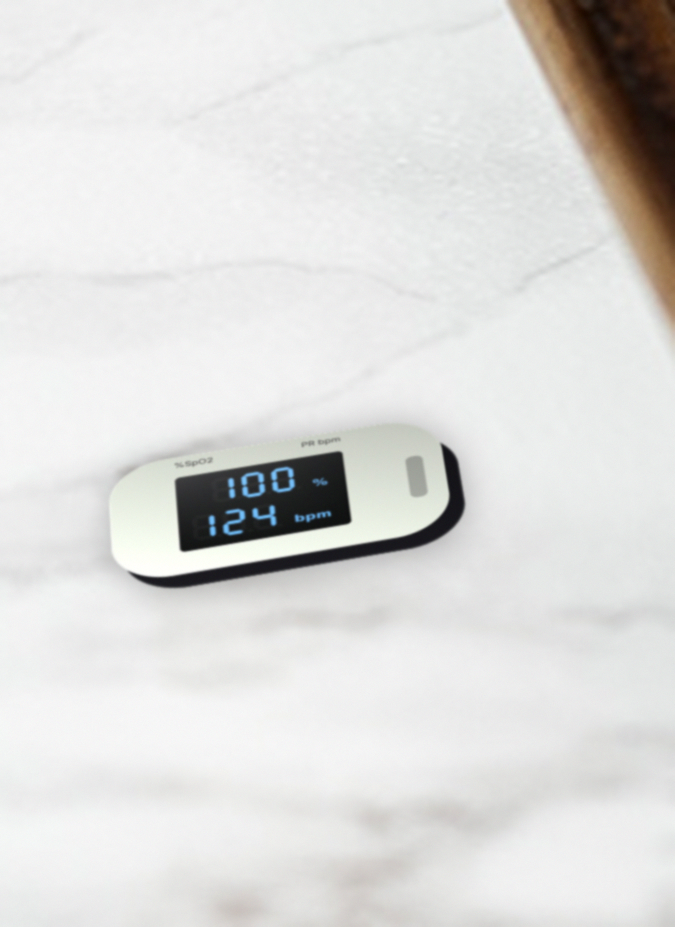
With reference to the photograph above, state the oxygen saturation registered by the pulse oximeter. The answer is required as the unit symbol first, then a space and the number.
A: % 100
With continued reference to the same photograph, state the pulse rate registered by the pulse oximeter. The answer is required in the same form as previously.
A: bpm 124
